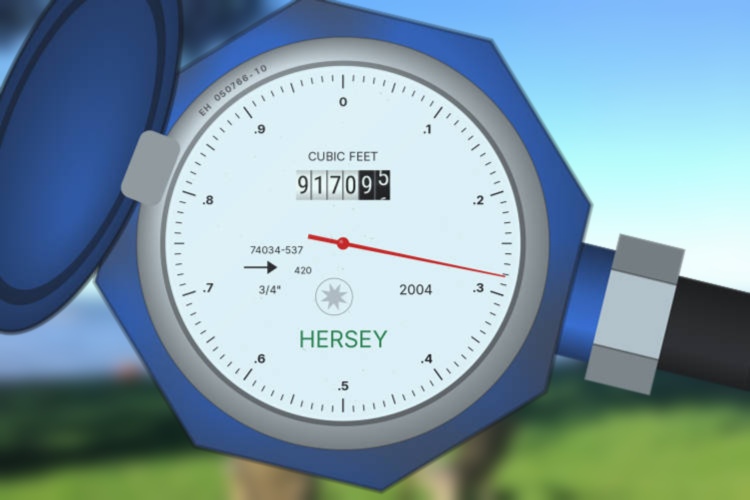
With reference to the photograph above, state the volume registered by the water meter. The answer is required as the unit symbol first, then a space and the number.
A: ft³ 917095.28
